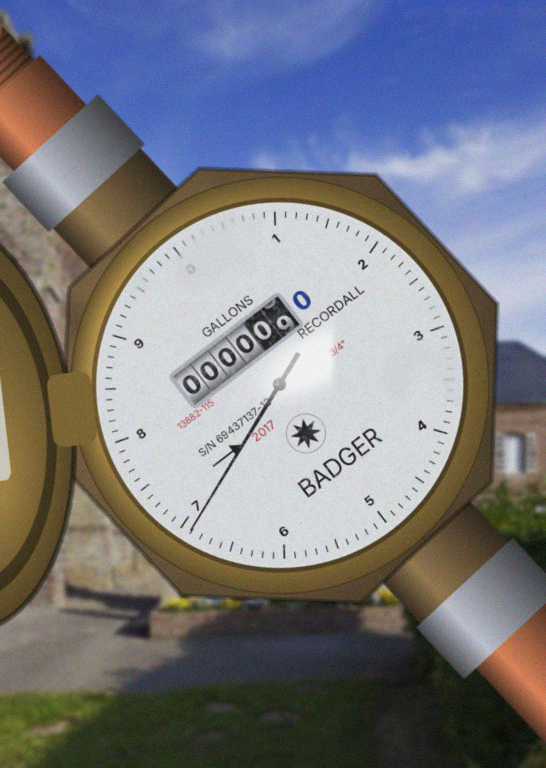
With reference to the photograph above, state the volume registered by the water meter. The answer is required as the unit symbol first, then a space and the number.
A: gal 86.9
